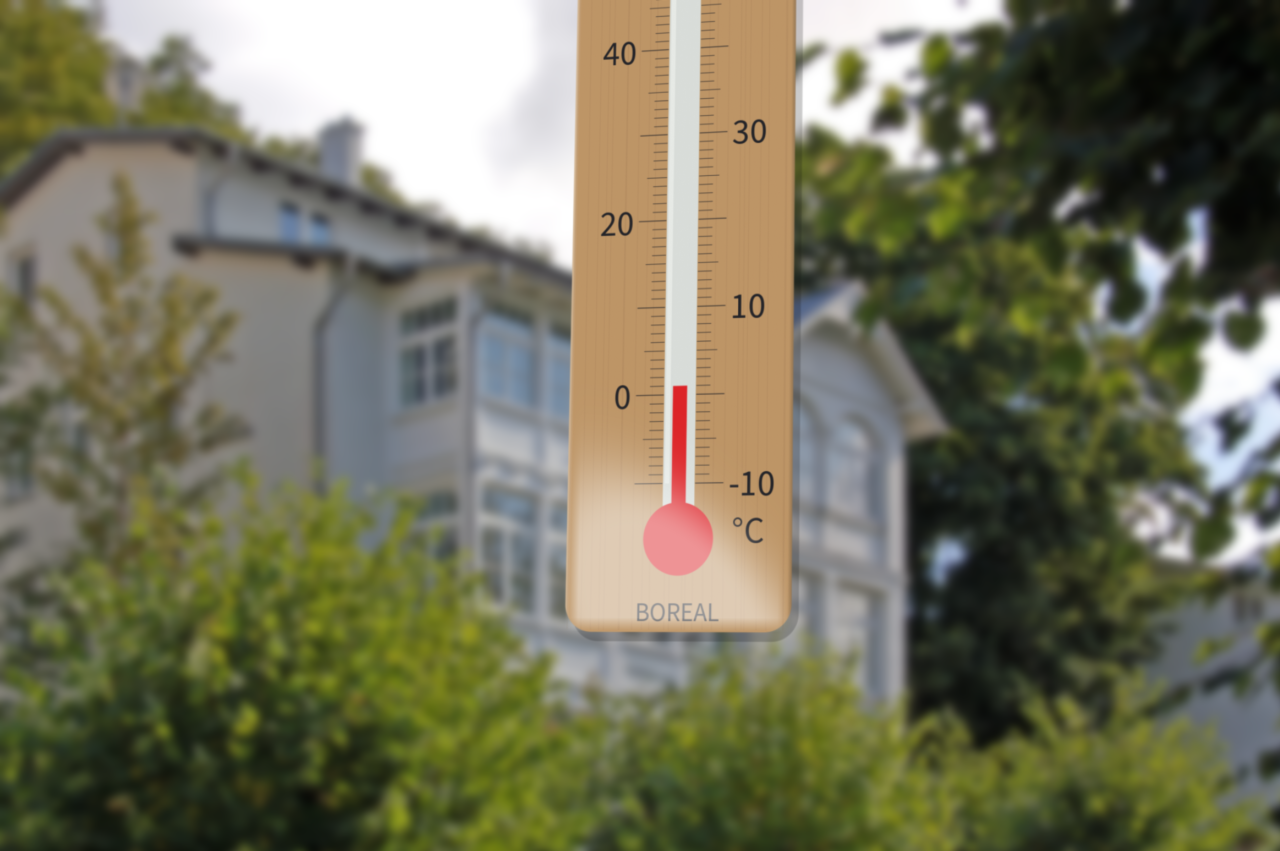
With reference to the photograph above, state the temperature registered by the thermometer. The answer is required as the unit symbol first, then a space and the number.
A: °C 1
